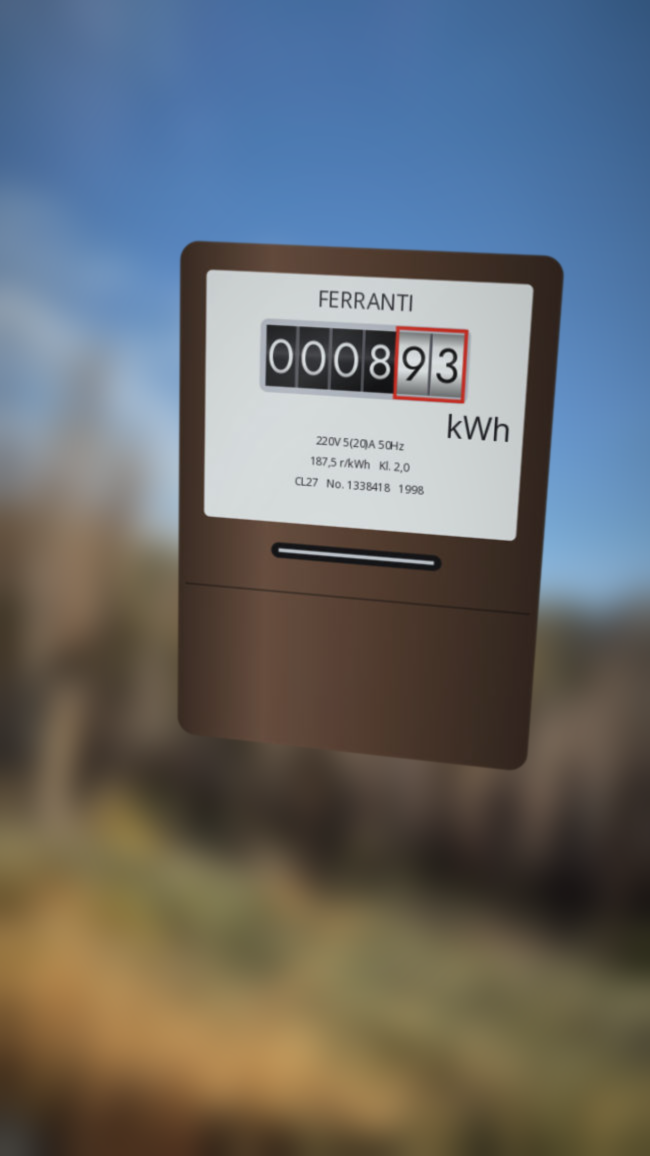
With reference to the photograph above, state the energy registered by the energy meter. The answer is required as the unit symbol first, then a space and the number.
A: kWh 8.93
